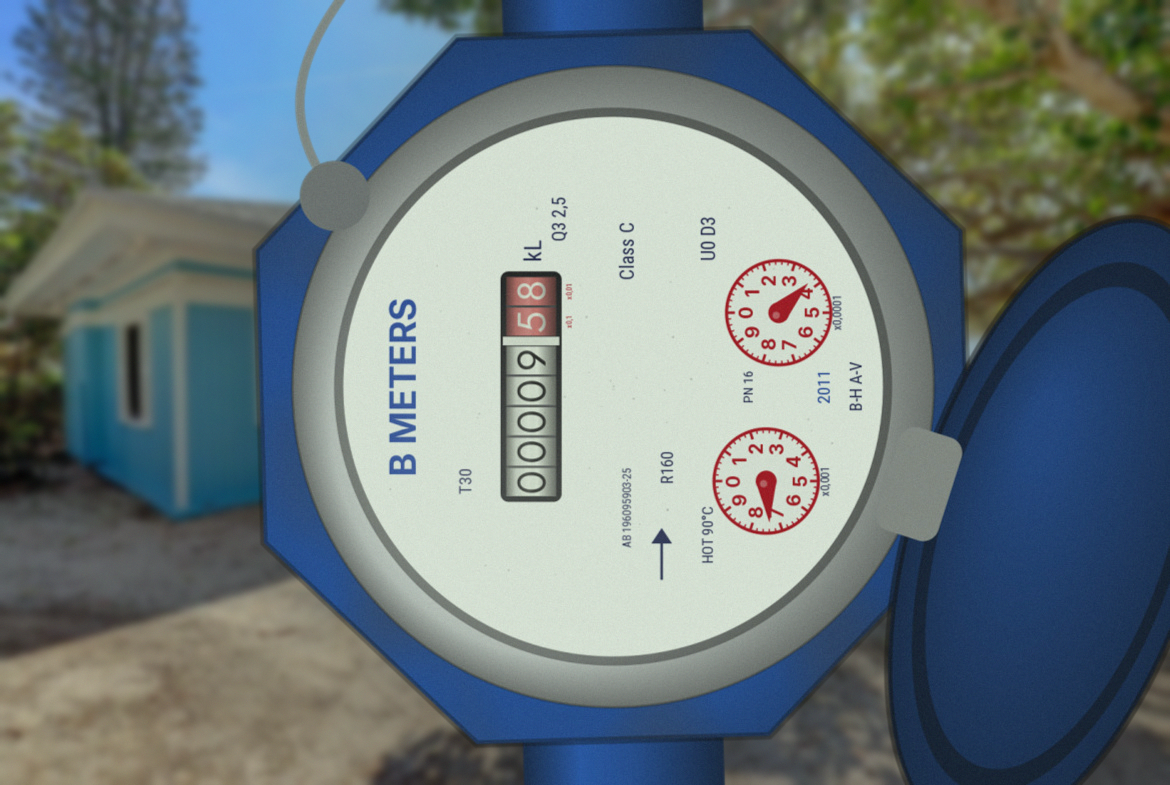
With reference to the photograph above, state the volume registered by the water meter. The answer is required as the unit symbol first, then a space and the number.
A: kL 9.5873
